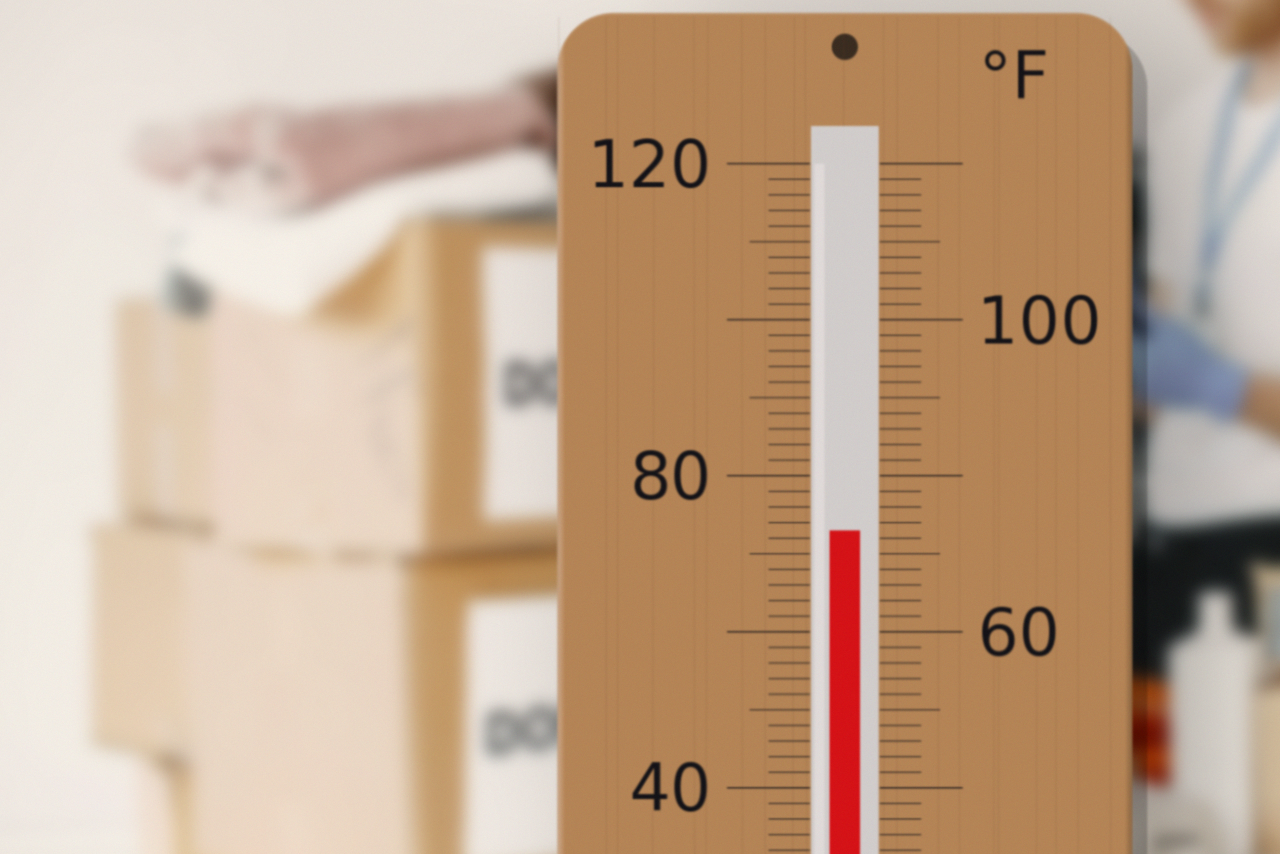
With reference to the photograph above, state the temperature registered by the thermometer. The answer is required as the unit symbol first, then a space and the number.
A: °F 73
